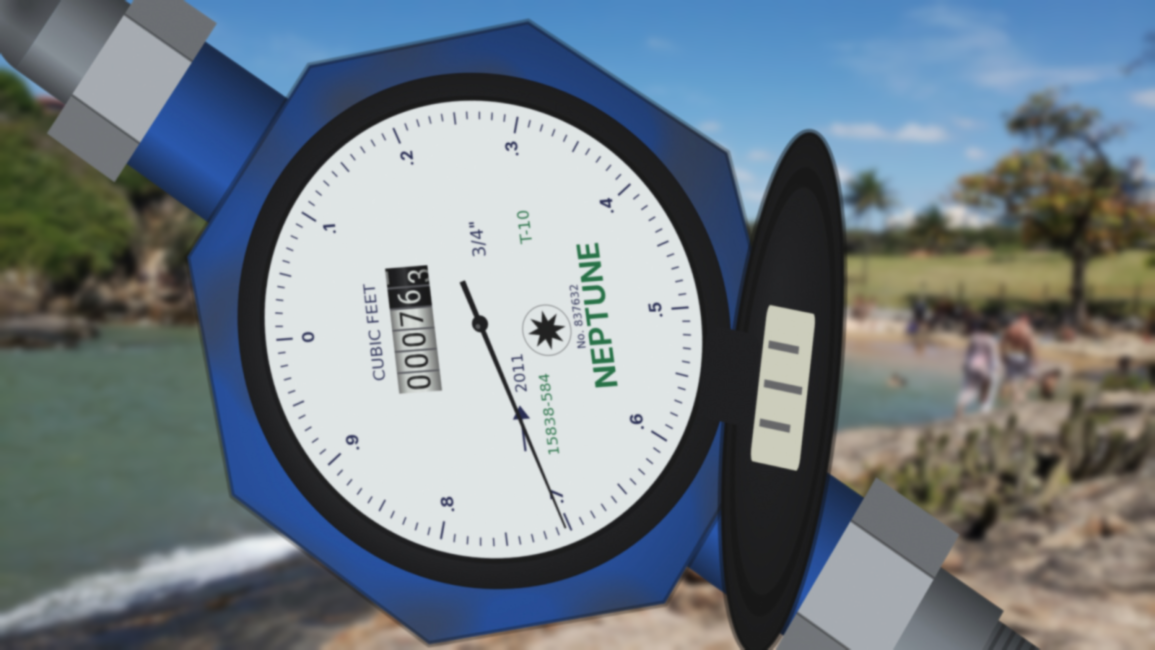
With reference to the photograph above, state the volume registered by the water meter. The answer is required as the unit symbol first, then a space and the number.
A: ft³ 762.70
